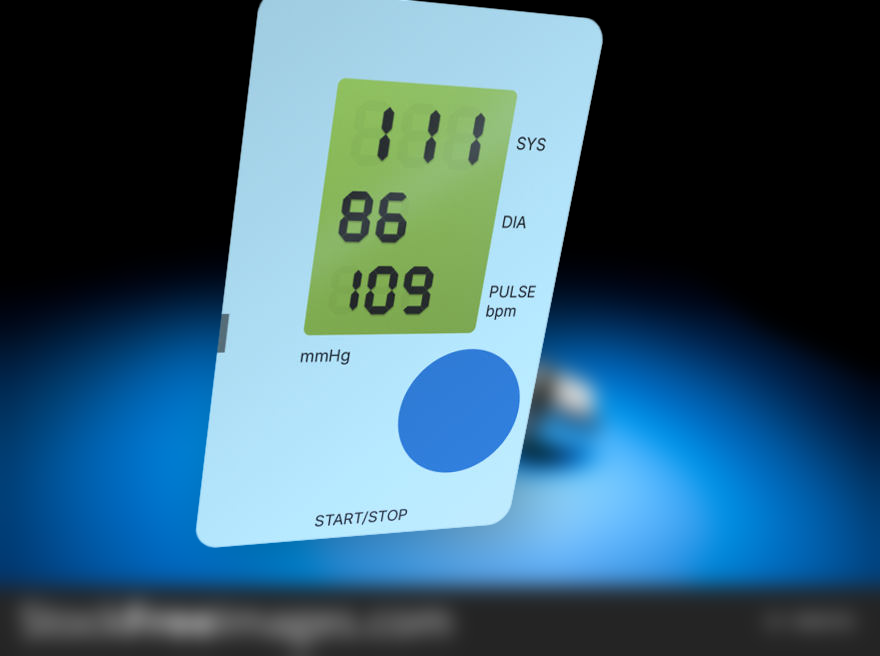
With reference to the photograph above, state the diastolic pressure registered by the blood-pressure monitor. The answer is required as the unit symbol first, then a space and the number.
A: mmHg 86
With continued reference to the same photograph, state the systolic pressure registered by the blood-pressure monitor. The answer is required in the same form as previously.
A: mmHg 111
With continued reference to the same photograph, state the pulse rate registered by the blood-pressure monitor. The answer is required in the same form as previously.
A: bpm 109
